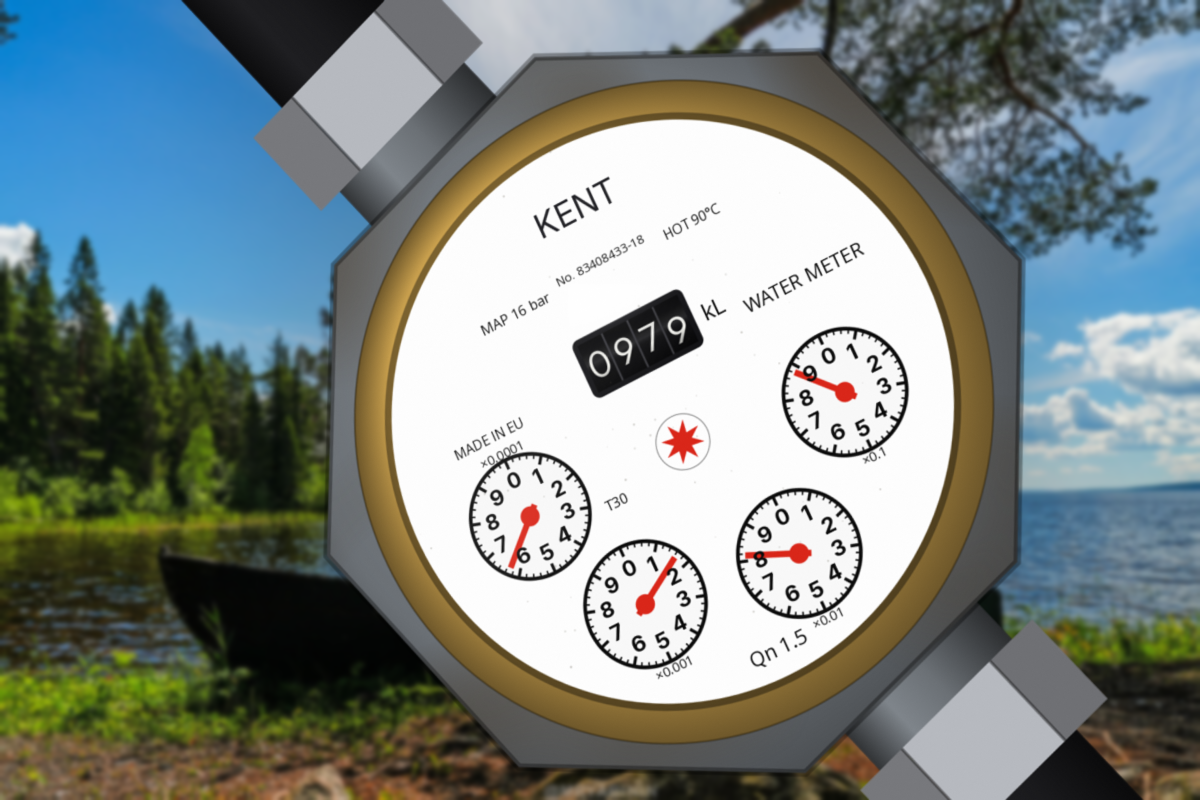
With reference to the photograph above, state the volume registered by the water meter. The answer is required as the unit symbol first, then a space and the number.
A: kL 978.8816
